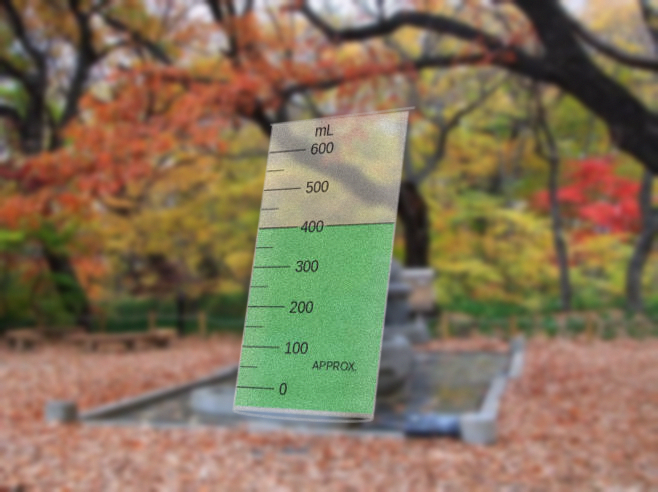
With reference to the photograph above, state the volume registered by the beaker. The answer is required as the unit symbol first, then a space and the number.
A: mL 400
